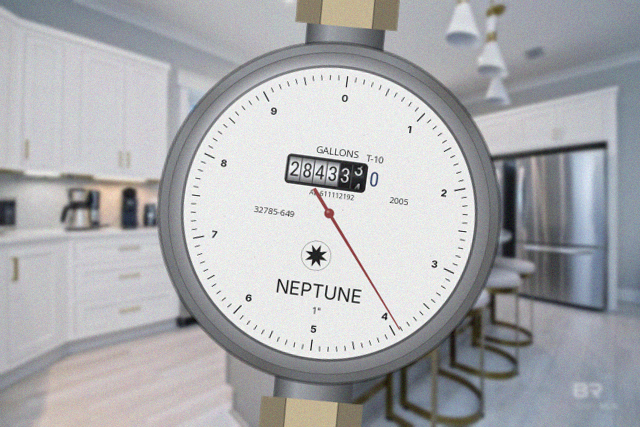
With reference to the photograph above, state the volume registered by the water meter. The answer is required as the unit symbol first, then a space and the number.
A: gal 2843333.9
